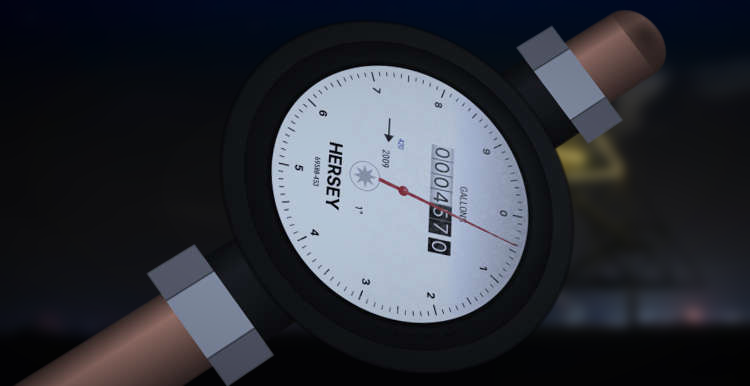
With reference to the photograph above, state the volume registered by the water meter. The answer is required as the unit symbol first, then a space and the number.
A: gal 4570.4
